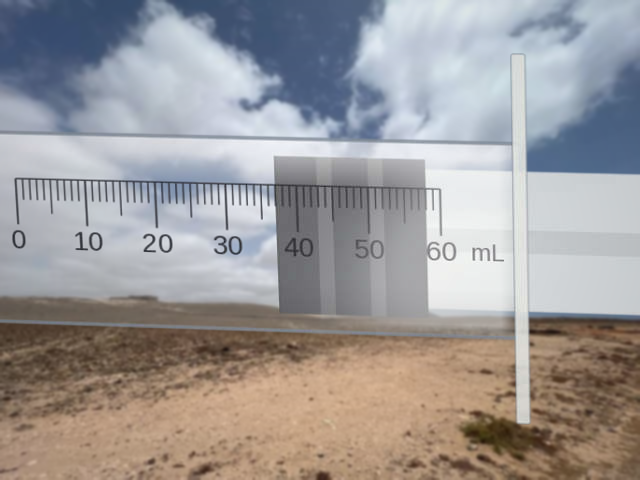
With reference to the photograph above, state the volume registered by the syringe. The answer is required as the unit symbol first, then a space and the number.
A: mL 37
